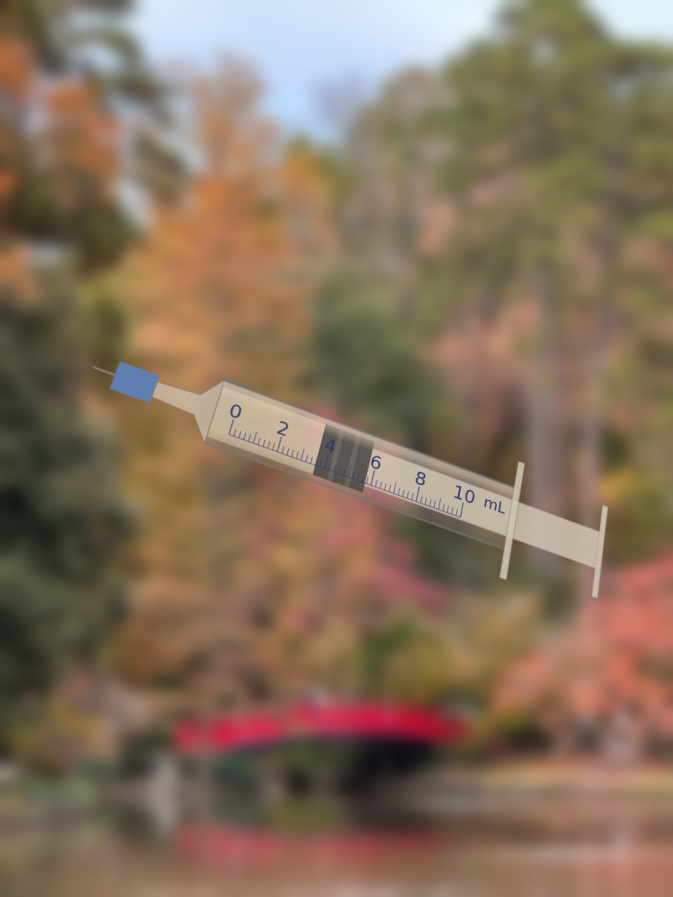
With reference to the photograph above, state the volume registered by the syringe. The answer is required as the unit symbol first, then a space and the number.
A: mL 3.6
